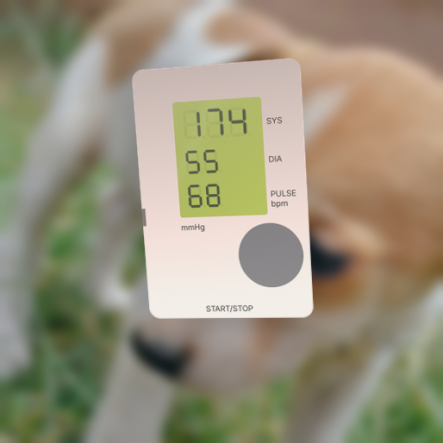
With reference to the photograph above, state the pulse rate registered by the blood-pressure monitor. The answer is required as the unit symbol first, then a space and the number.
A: bpm 68
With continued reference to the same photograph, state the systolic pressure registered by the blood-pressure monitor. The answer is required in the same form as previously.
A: mmHg 174
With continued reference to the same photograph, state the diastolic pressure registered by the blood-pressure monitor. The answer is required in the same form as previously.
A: mmHg 55
